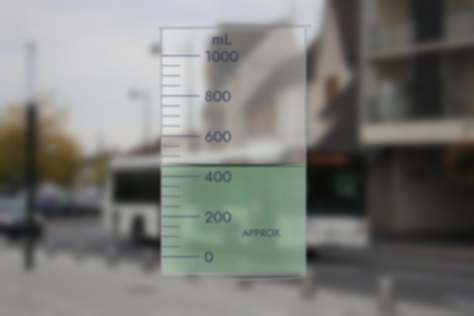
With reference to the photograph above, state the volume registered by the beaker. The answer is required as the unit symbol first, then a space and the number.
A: mL 450
